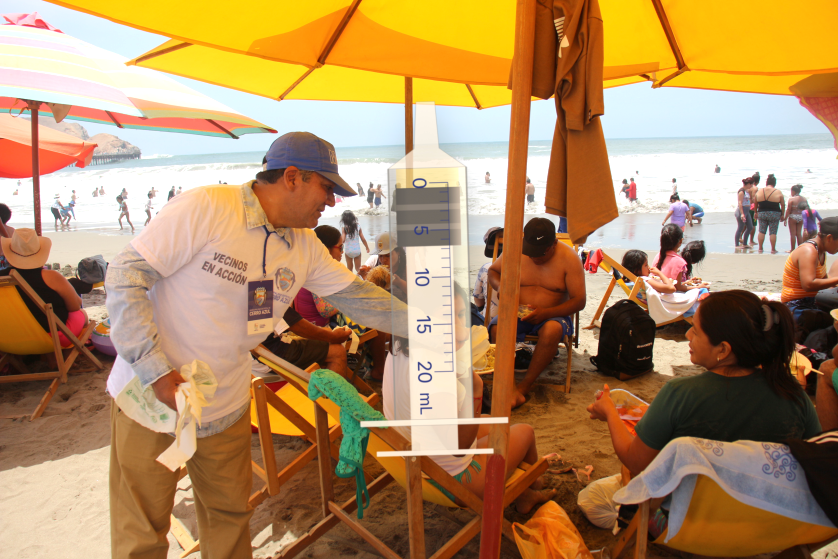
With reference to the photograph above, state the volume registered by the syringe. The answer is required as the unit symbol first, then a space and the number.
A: mL 0.5
